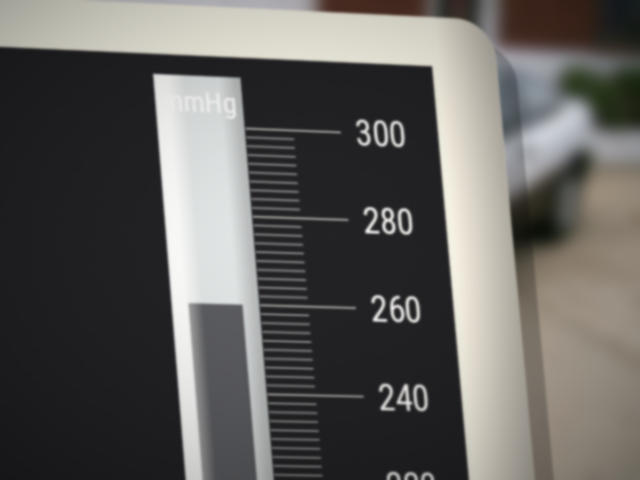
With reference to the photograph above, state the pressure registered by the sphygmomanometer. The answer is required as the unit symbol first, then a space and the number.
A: mmHg 260
